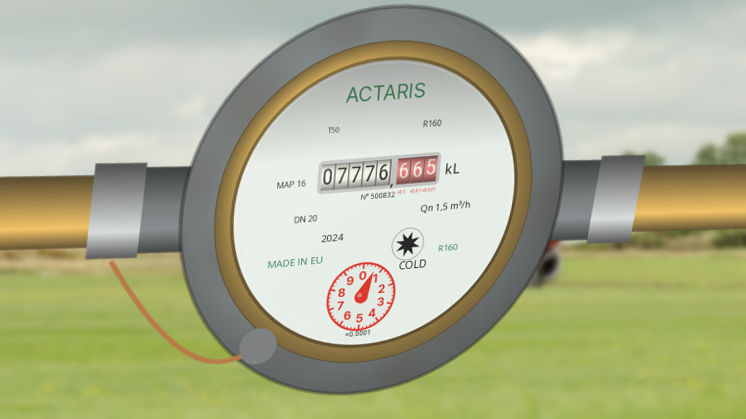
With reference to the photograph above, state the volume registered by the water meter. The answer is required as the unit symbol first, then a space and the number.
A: kL 7776.6650
